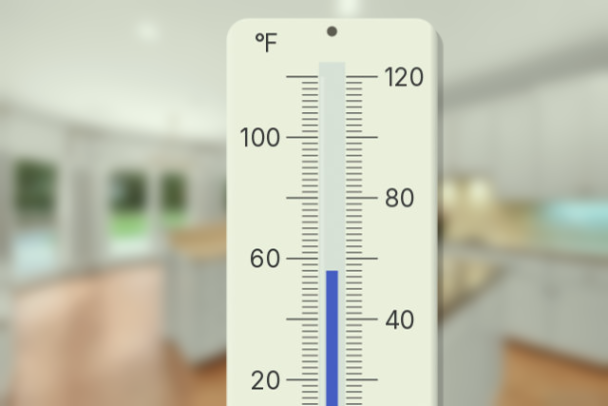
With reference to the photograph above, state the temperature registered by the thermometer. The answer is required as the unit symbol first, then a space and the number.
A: °F 56
